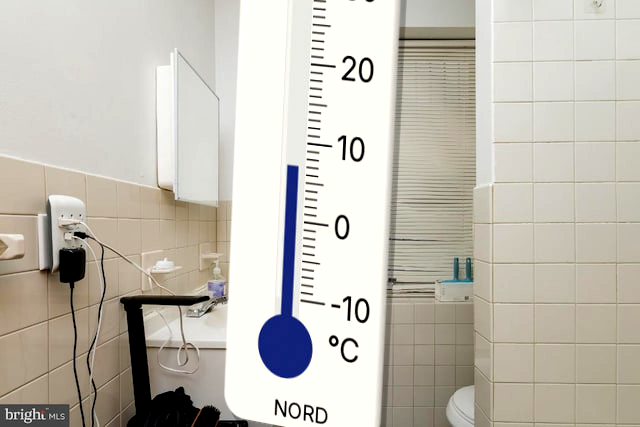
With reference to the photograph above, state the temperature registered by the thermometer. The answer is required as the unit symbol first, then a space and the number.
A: °C 7
